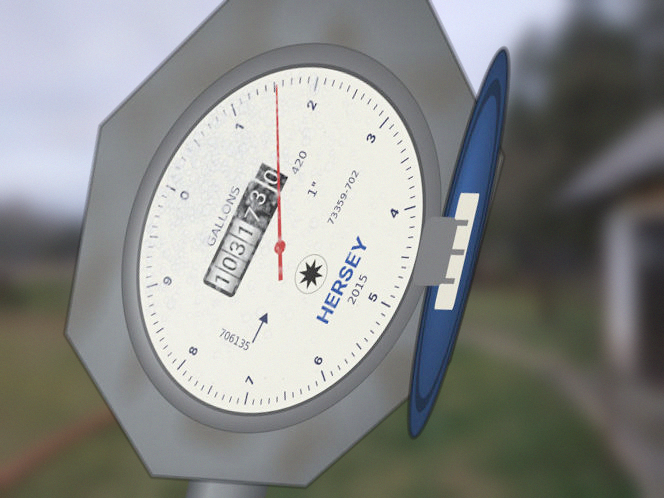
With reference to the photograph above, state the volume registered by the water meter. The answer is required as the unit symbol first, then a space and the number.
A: gal 1031731.5
